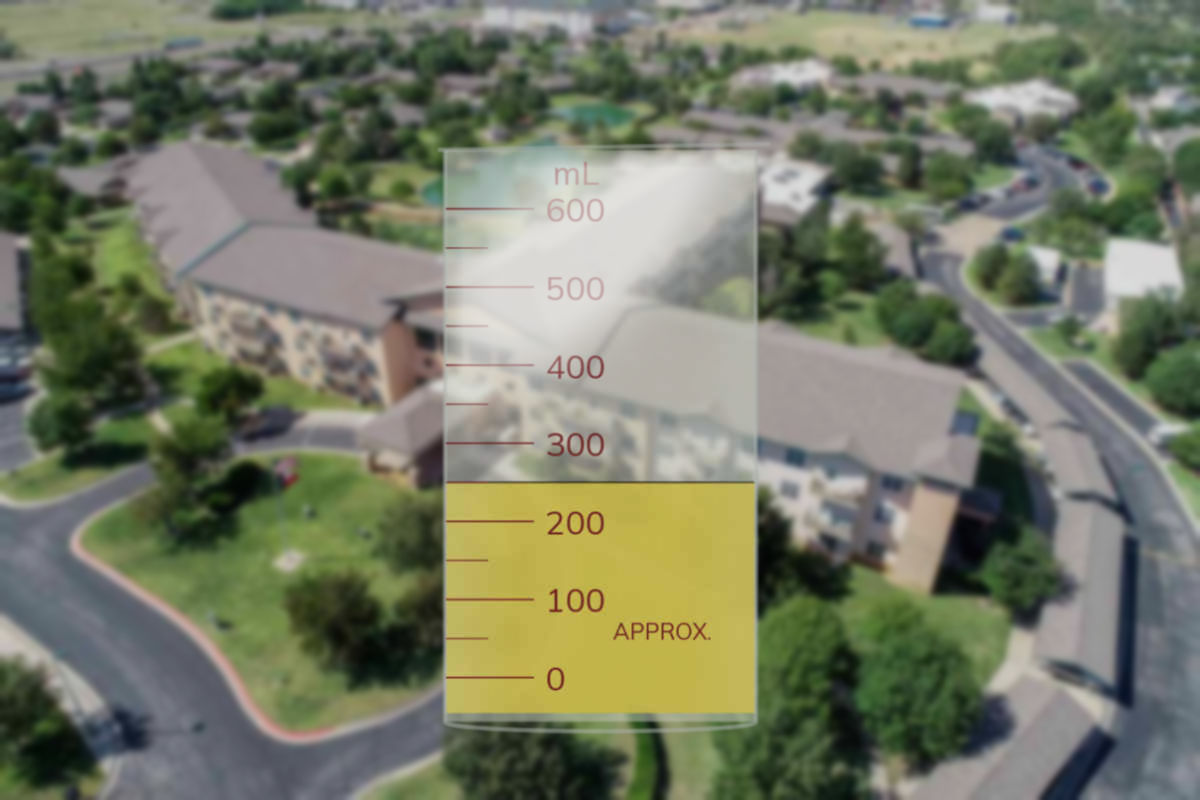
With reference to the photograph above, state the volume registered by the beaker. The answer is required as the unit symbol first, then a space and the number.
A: mL 250
